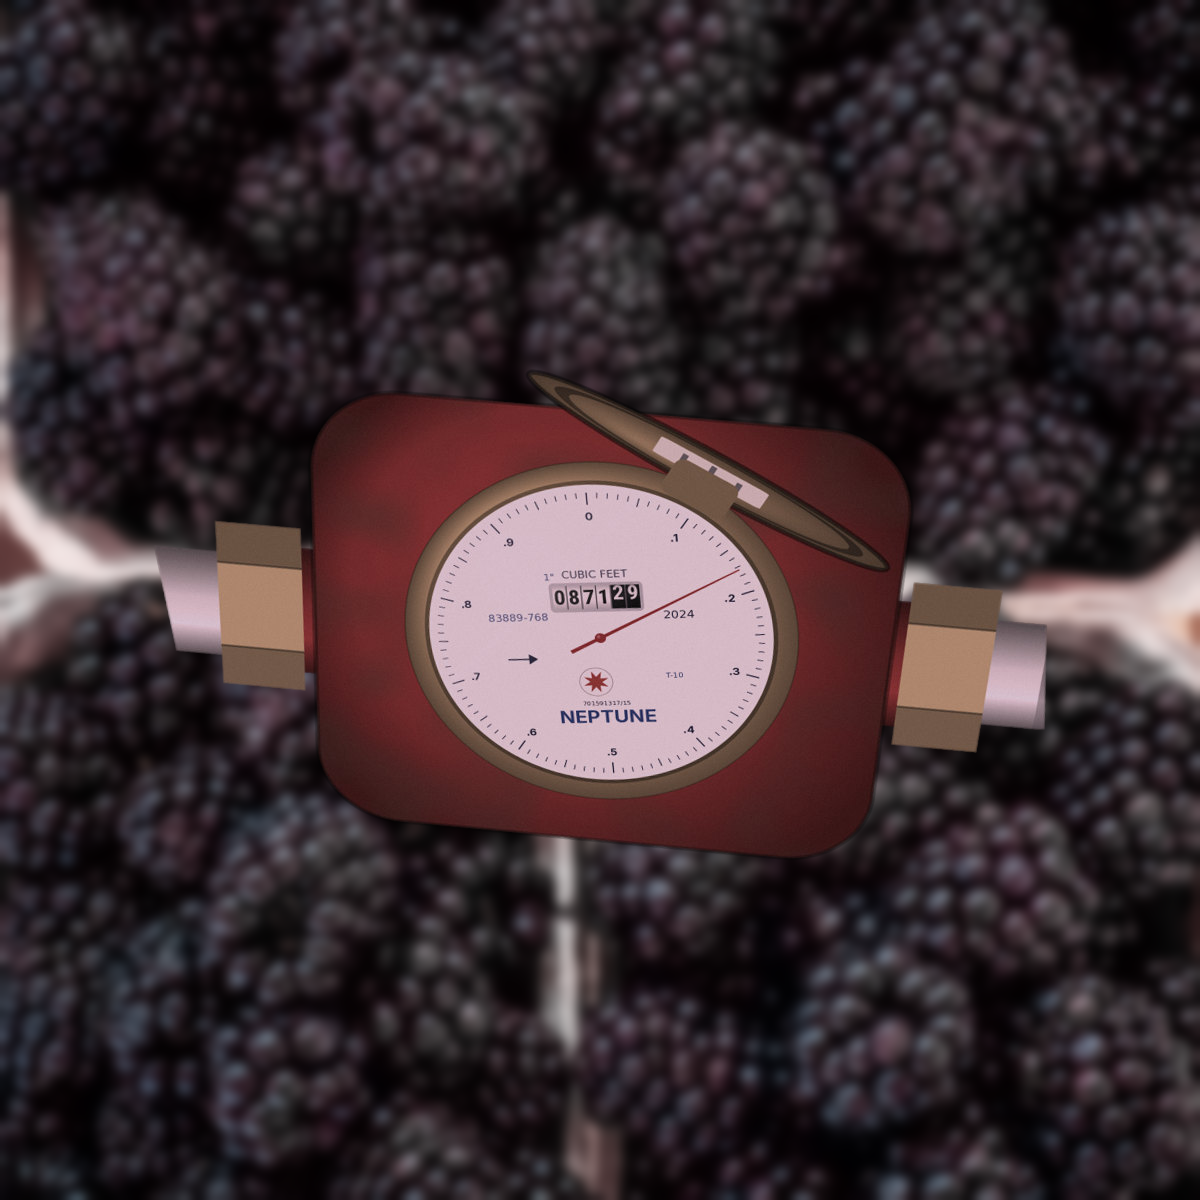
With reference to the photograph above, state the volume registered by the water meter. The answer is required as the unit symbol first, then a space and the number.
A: ft³ 87129.17
